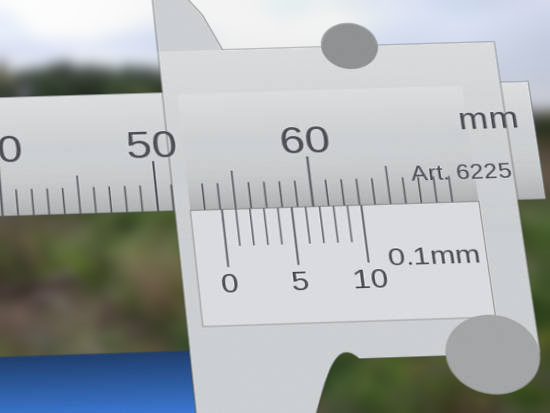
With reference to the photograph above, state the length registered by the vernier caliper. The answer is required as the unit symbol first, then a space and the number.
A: mm 54.1
